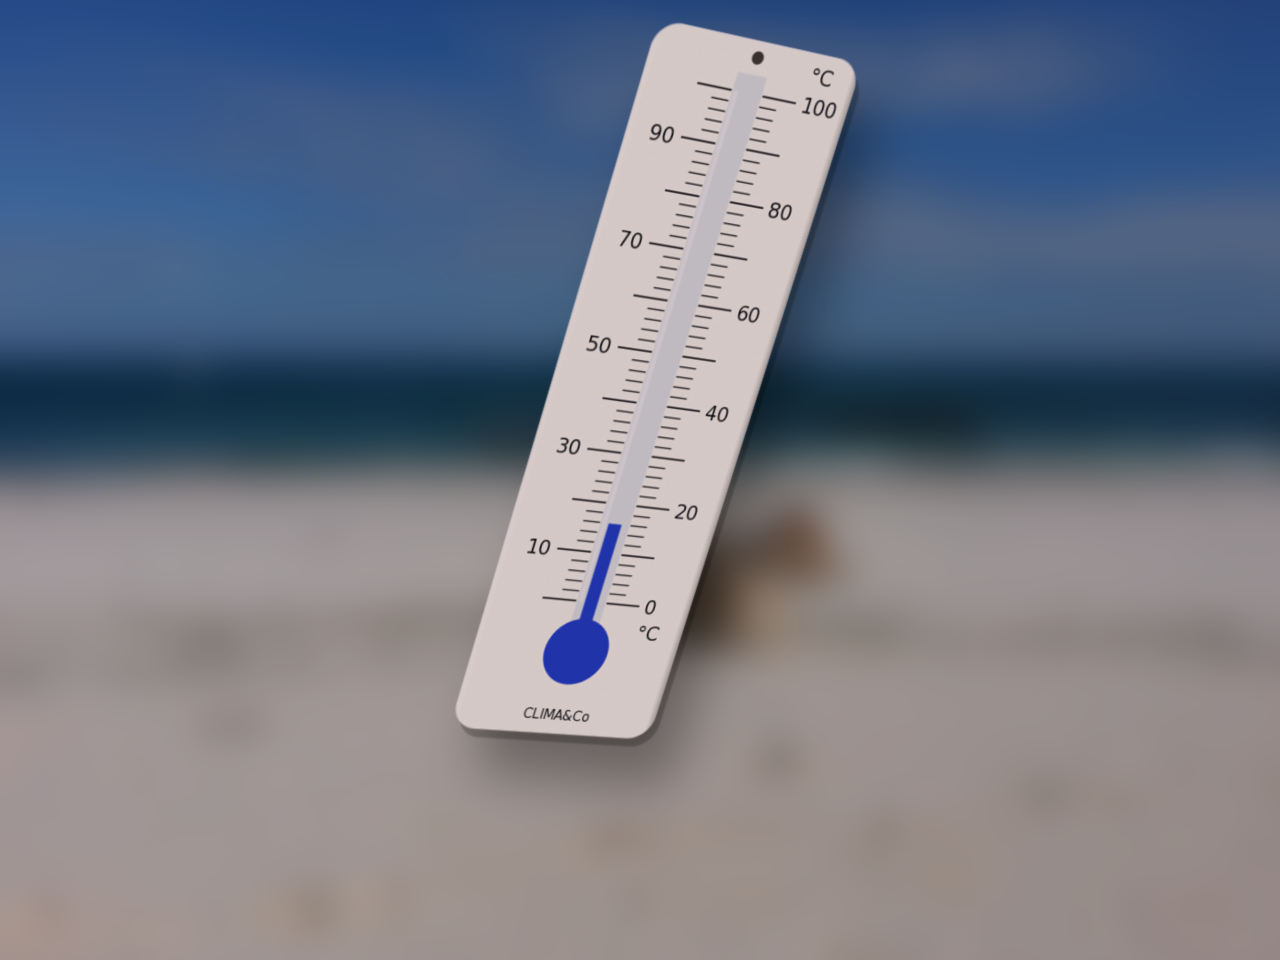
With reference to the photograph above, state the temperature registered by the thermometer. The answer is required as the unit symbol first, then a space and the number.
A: °C 16
